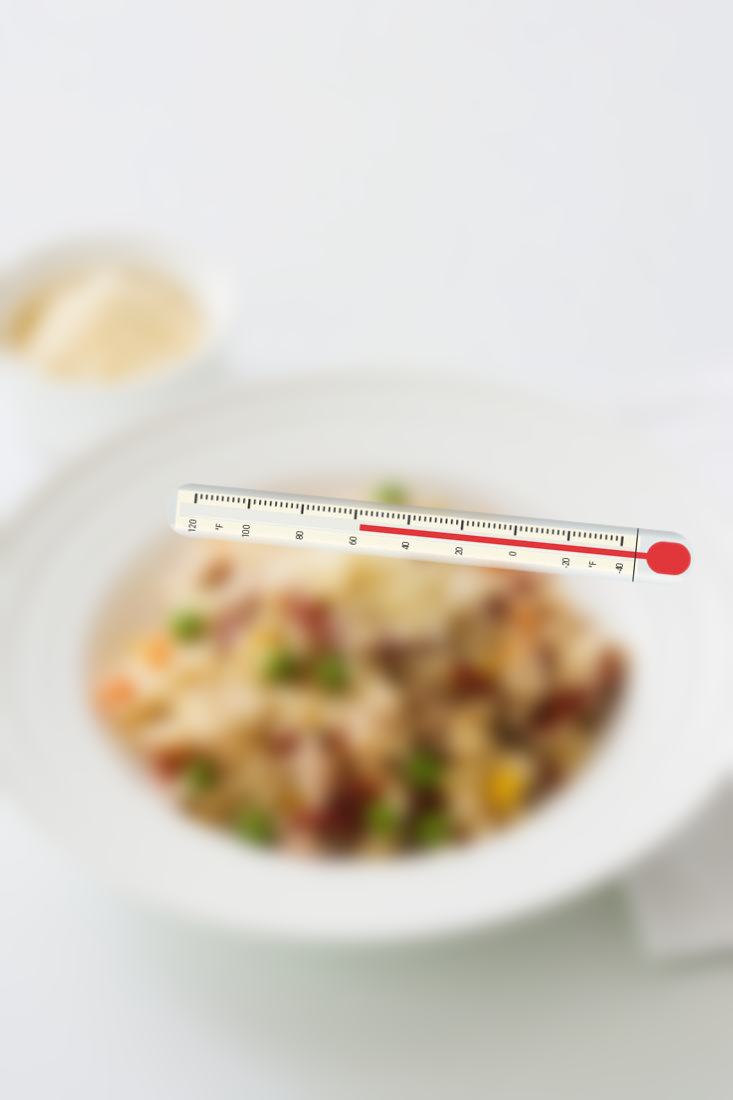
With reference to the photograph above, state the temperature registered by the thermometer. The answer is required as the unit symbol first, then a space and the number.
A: °F 58
